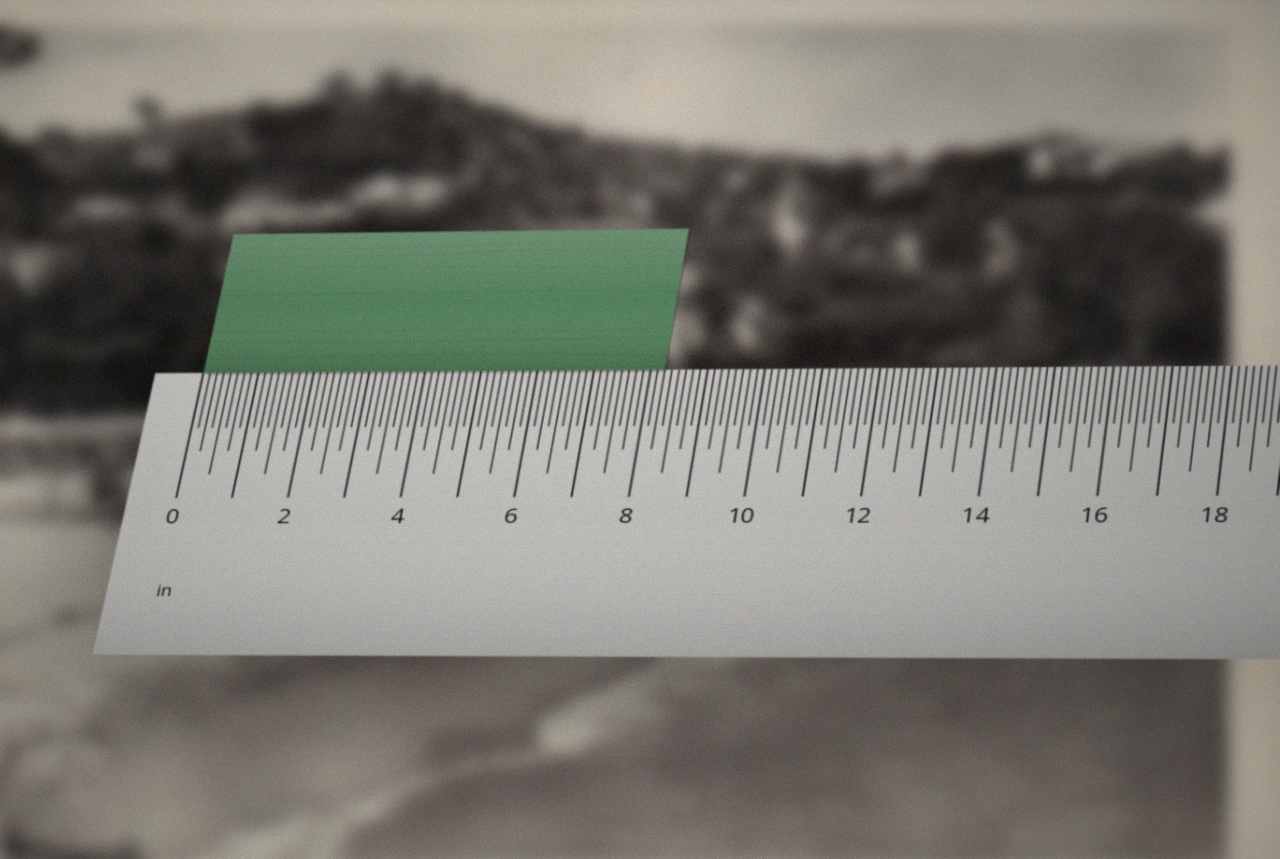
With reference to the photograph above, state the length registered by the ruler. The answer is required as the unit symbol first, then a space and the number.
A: in 8.25
